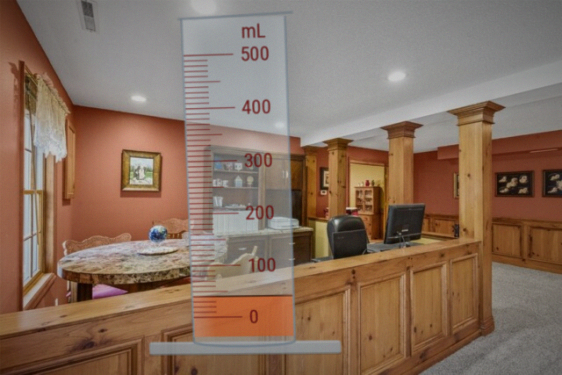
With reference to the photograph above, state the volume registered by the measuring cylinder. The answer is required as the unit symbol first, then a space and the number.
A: mL 40
